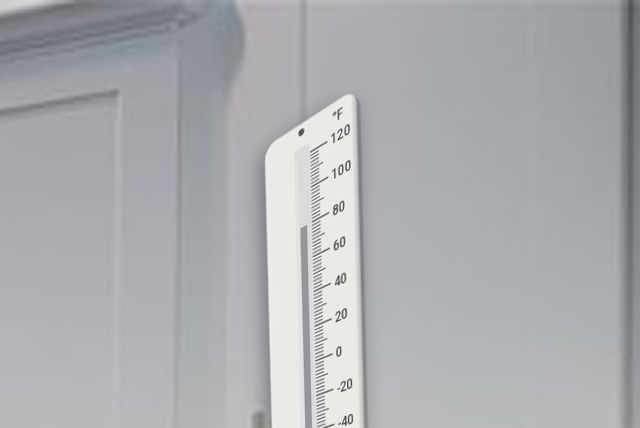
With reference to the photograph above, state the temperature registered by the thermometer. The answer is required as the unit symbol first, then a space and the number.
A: °F 80
